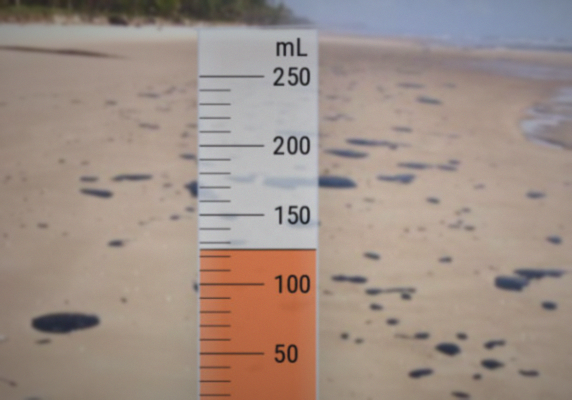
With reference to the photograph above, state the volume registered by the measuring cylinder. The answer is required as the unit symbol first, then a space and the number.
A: mL 125
